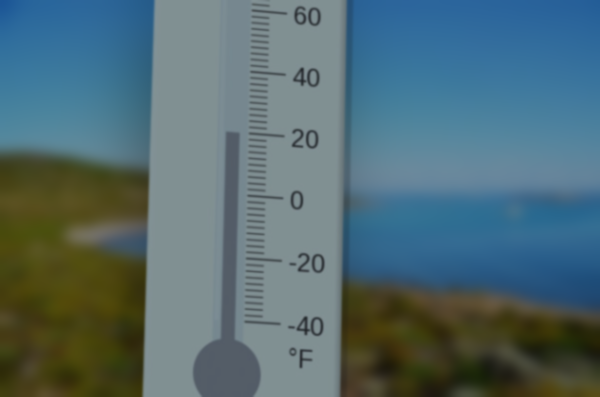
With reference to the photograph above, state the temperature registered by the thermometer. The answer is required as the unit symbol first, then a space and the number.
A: °F 20
